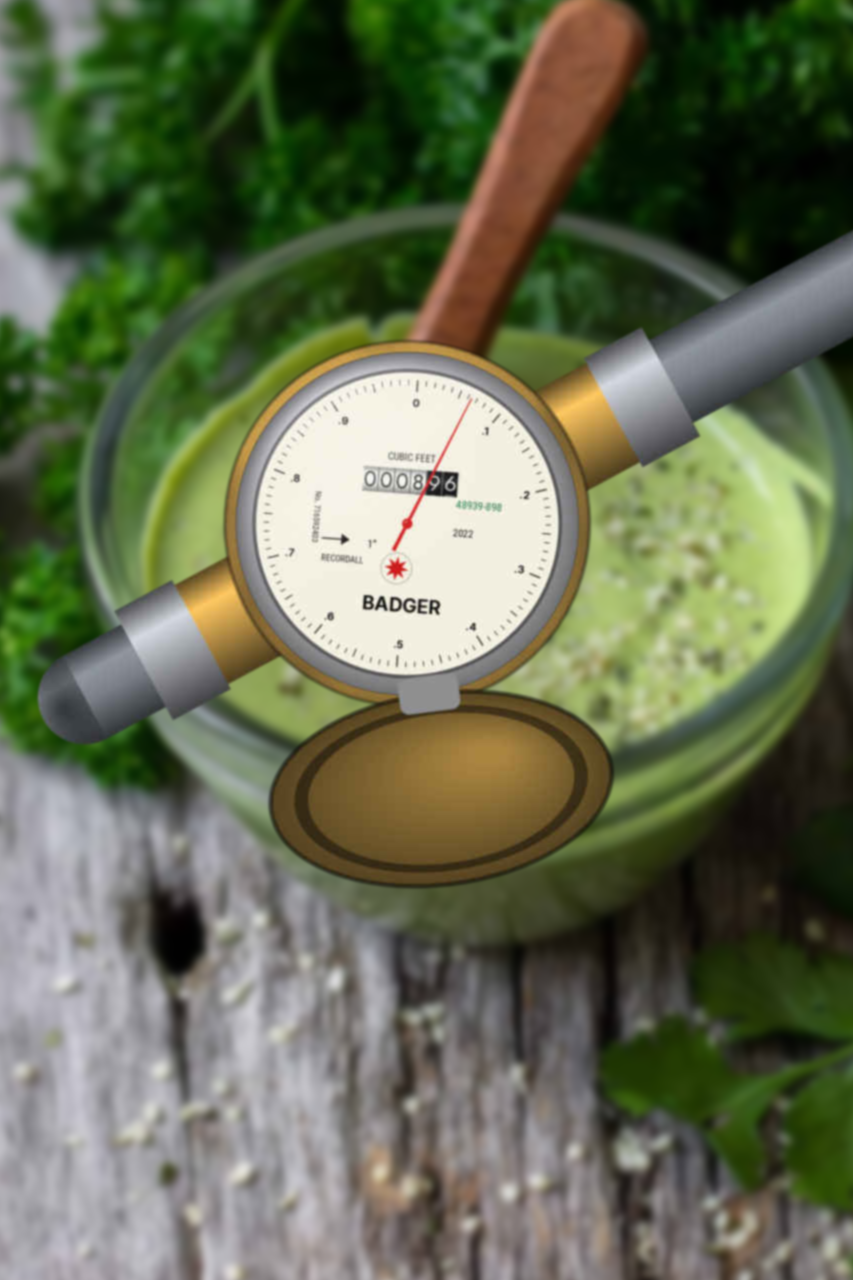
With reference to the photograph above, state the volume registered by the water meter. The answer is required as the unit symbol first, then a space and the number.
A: ft³ 896.06
